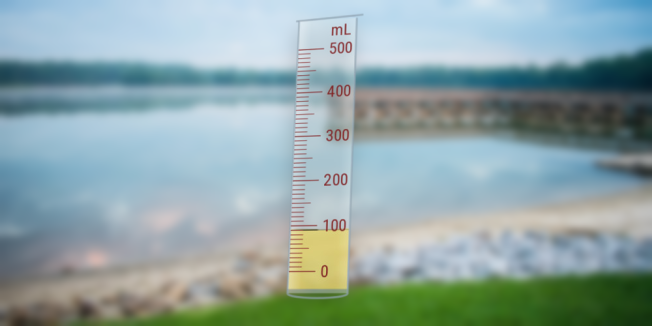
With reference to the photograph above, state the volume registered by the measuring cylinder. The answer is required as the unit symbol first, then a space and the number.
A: mL 90
